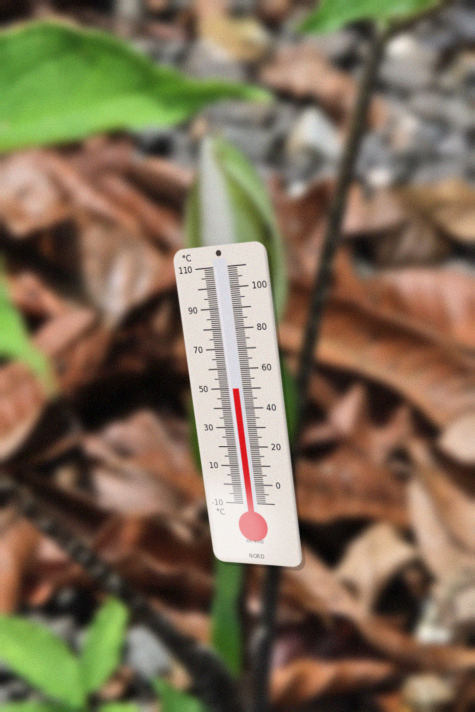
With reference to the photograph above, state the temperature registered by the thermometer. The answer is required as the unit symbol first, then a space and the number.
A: °C 50
